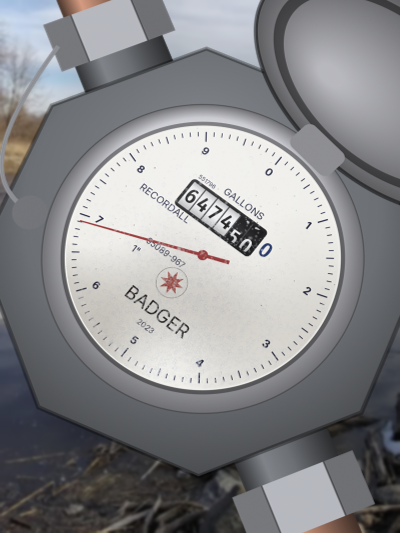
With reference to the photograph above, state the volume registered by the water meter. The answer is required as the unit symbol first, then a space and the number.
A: gal 6474496.9
